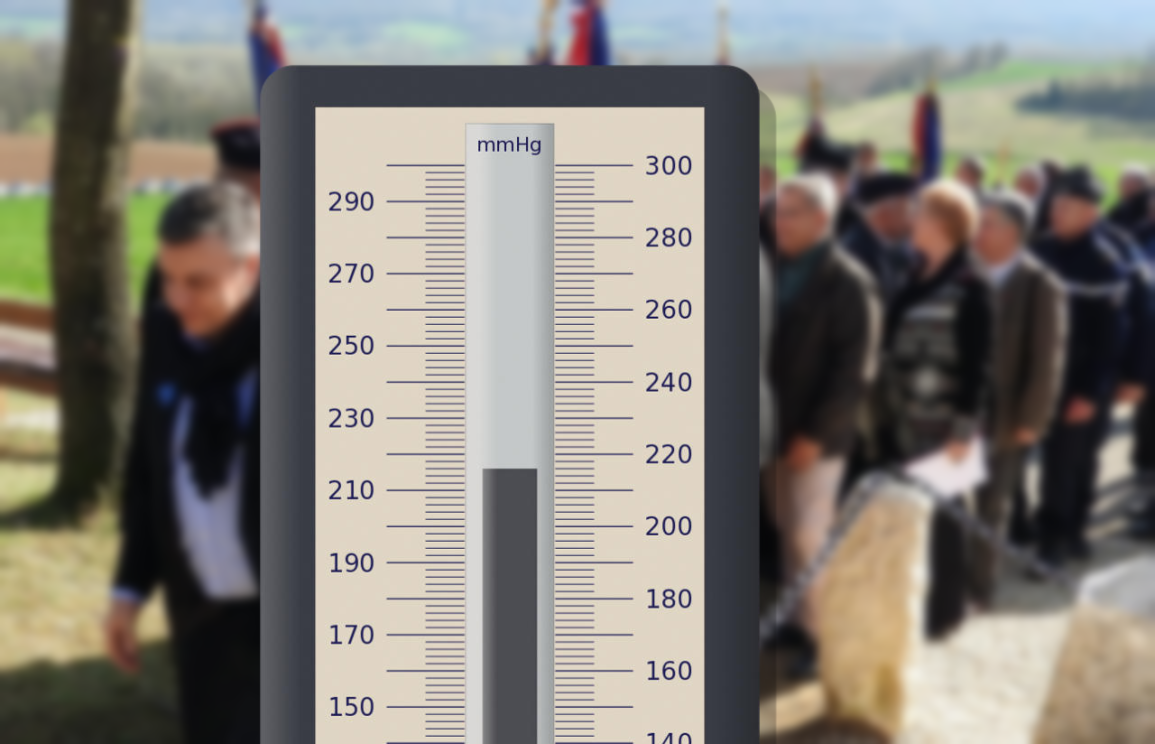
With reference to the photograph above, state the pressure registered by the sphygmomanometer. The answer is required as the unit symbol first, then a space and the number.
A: mmHg 216
